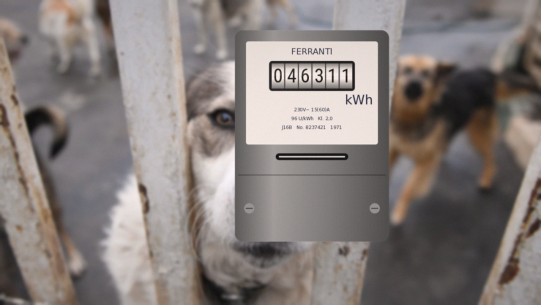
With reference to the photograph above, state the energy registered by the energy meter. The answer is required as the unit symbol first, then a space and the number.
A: kWh 46311
